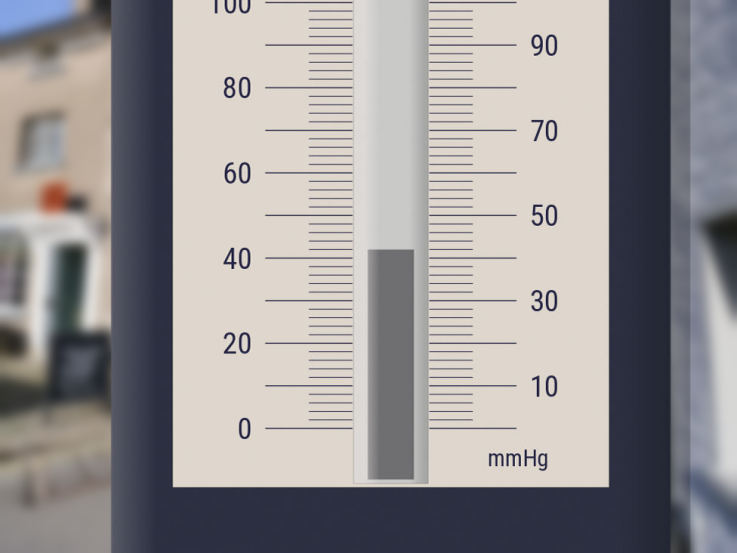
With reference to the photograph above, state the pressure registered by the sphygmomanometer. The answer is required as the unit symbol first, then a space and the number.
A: mmHg 42
